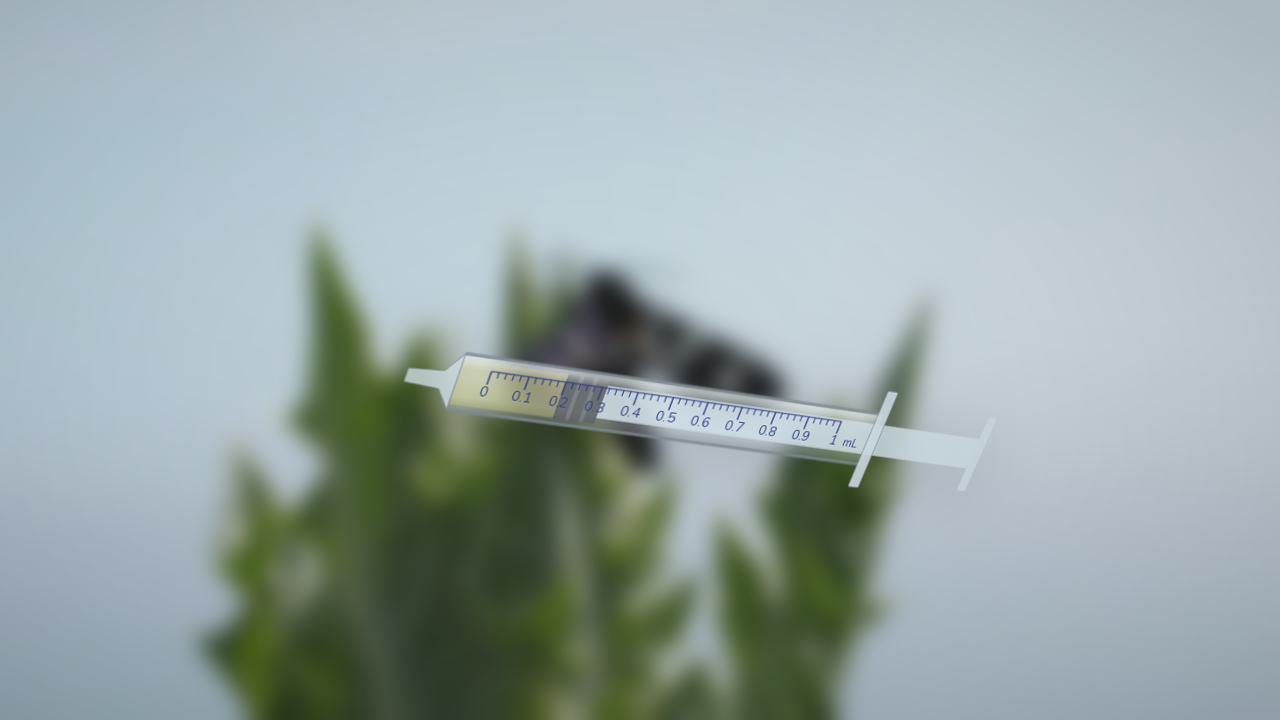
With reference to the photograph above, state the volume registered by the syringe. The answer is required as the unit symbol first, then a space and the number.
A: mL 0.2
